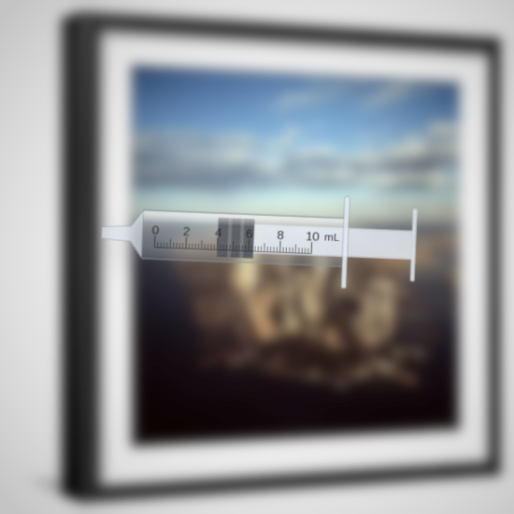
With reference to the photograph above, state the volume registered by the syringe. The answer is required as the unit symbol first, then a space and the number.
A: mL 4
